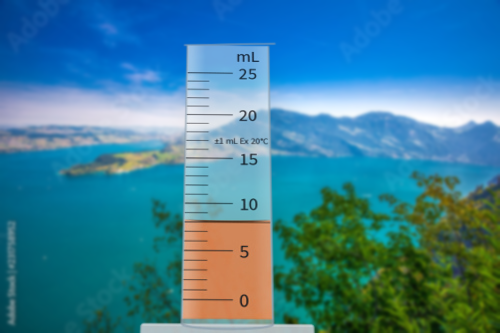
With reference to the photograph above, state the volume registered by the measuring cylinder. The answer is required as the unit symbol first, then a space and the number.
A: mL 8
